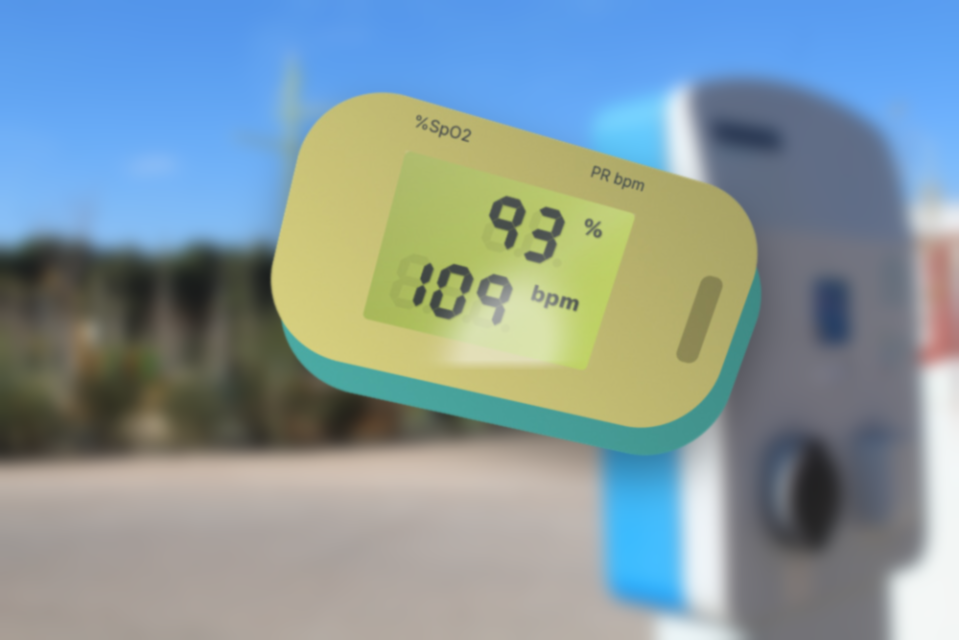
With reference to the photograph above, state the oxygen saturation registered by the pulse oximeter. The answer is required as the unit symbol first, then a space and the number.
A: % 93
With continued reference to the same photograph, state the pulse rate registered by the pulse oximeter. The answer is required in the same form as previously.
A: bpm 109
